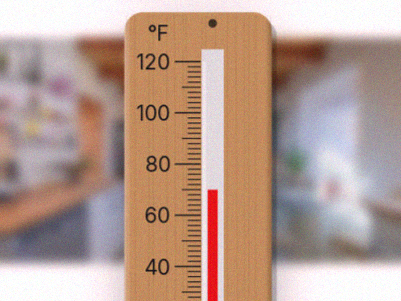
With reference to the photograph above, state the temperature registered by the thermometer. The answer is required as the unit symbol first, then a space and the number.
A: °F 70
